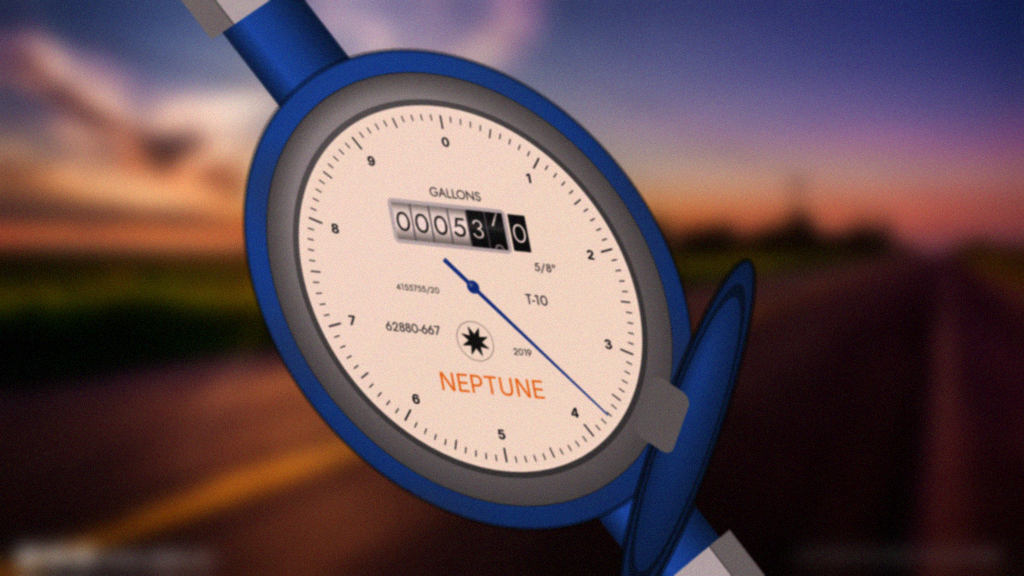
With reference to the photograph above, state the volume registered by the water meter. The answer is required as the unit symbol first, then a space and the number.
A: gal 5373.7
